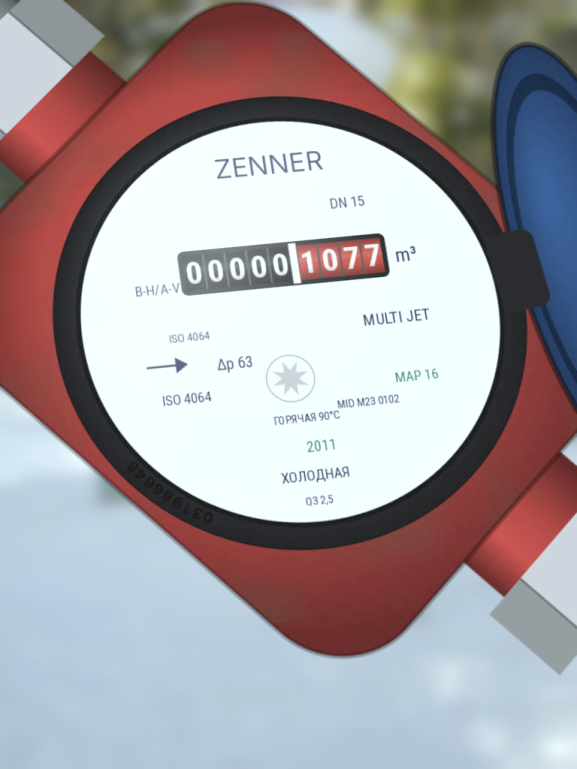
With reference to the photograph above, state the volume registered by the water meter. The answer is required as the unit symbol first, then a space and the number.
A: m³ 0.1077
